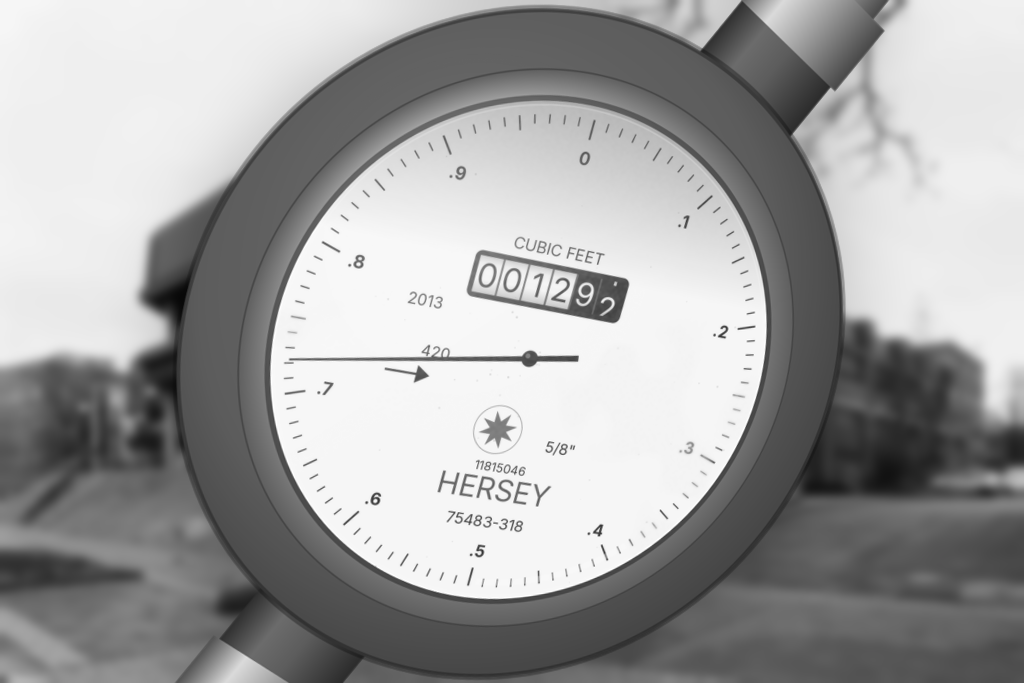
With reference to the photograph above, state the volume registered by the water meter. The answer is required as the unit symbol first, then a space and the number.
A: ft³ 1291.72
